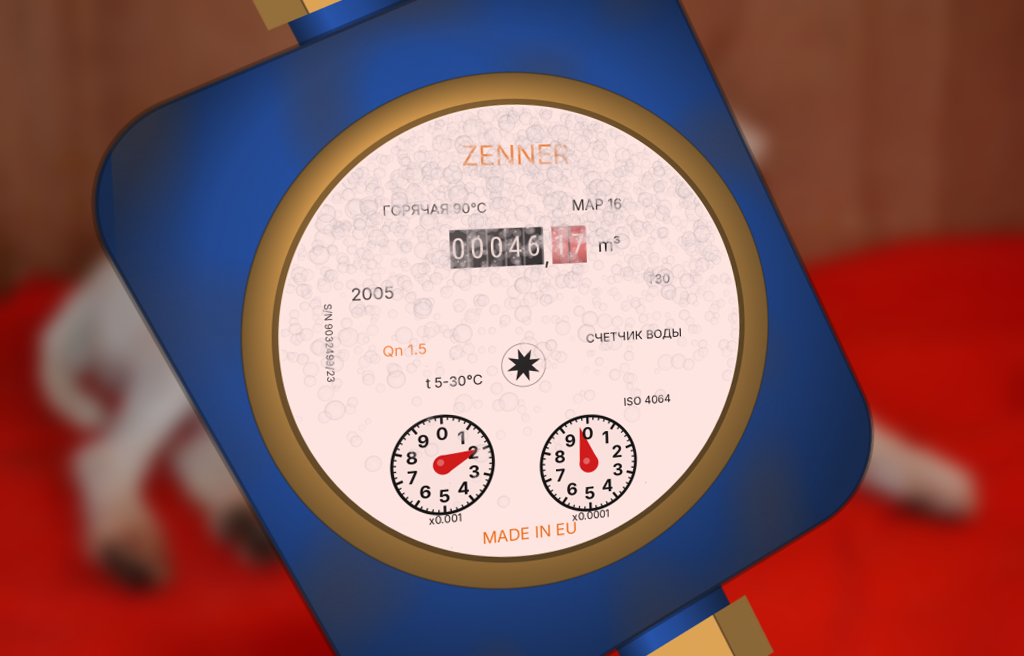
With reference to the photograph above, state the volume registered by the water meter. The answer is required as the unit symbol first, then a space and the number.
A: m³ 46.1719
